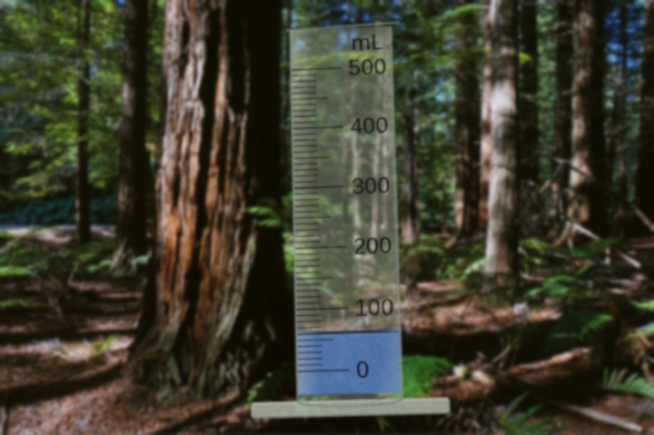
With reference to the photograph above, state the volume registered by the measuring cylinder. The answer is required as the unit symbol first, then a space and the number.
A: mL 60
